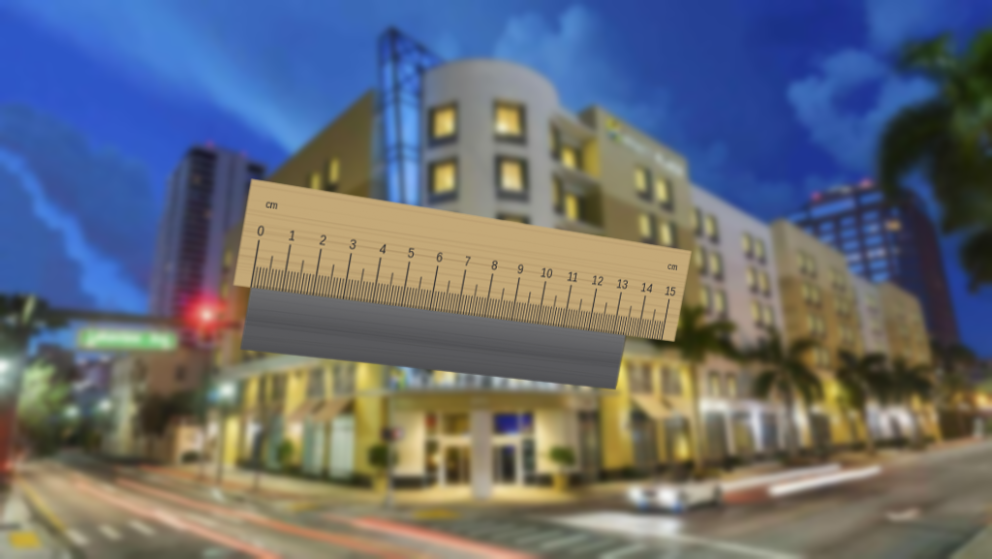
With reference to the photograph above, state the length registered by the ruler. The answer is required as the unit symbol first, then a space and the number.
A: cm 13.5
